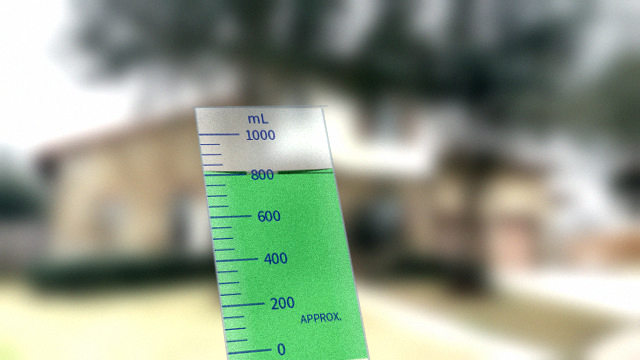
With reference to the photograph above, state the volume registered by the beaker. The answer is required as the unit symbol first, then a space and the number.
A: mL 800
